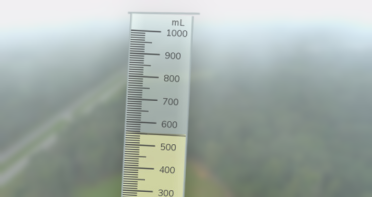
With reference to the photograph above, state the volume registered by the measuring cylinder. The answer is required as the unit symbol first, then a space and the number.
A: mL 550
